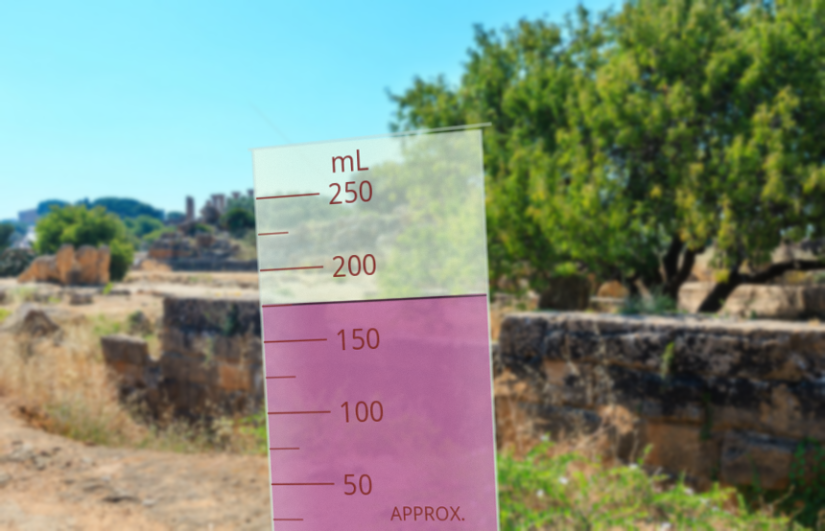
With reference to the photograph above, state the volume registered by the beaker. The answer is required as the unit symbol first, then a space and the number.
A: mL 175
